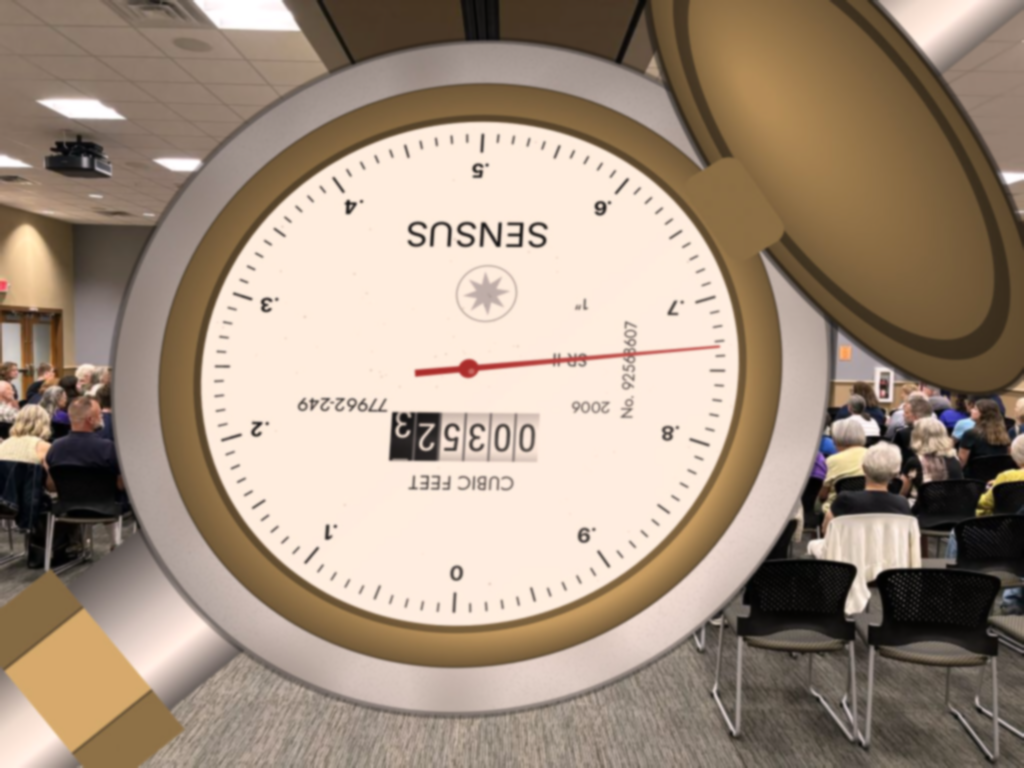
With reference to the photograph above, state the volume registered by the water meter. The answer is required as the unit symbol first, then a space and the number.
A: ft³ 3522.73
